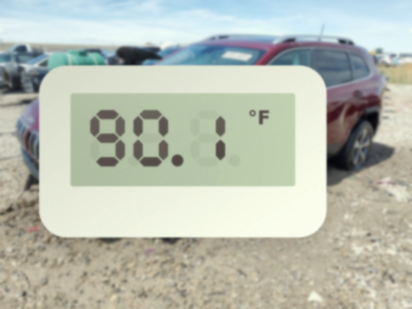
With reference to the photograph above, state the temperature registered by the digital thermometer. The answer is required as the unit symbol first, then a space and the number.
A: °F 90.1
